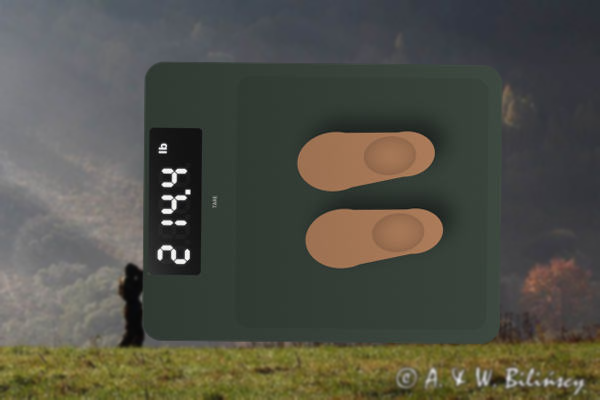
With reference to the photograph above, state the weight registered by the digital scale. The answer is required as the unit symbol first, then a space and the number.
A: lb 214.4
